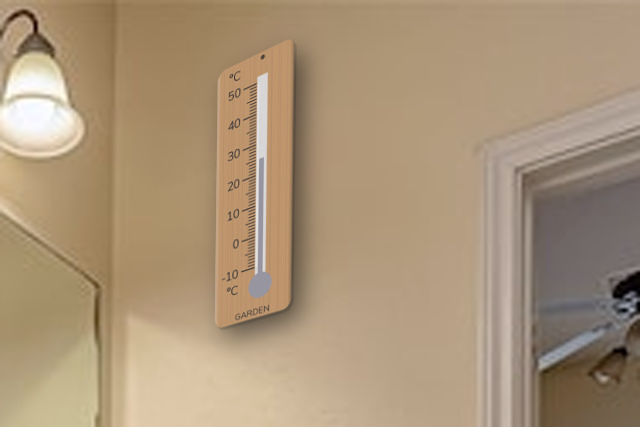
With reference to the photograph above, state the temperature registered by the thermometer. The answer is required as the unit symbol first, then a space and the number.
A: °C 25
